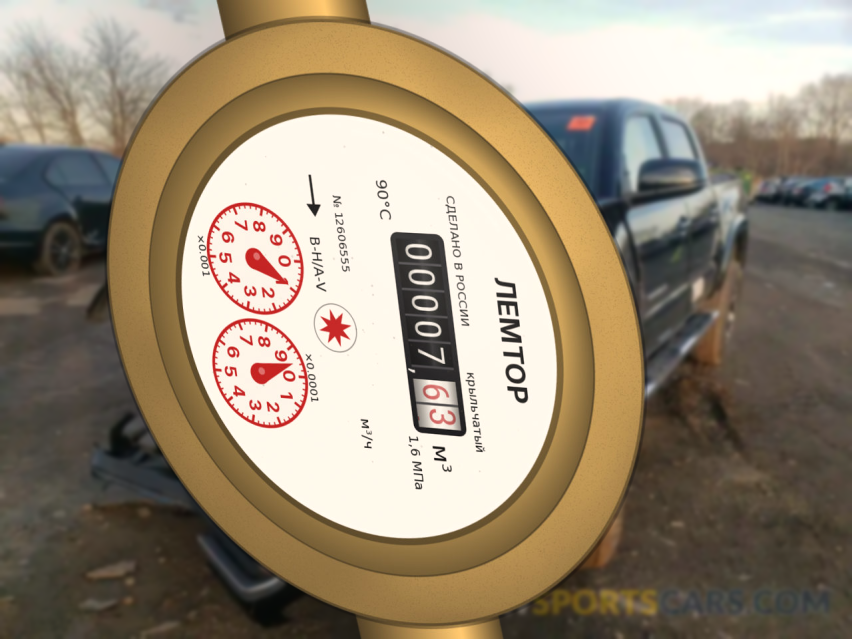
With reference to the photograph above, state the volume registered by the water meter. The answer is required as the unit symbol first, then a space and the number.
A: m³ 7.6309
